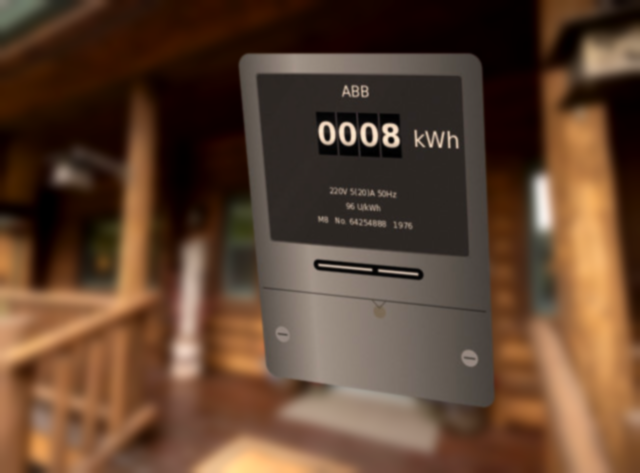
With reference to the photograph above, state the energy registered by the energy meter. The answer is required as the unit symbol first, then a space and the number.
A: kWh 8
